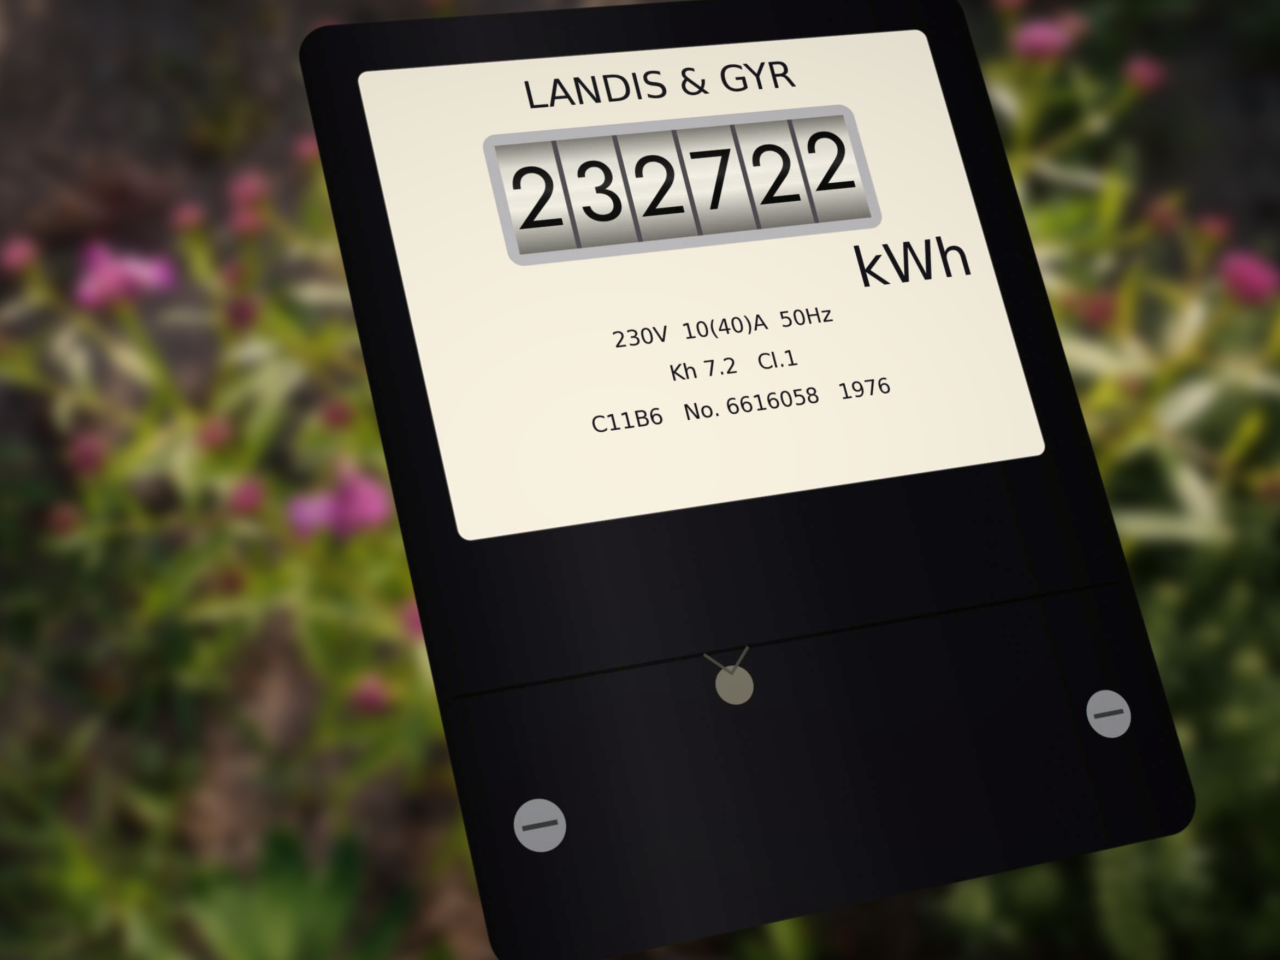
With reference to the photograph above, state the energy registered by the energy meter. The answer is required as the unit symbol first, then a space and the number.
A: kWh 232722
